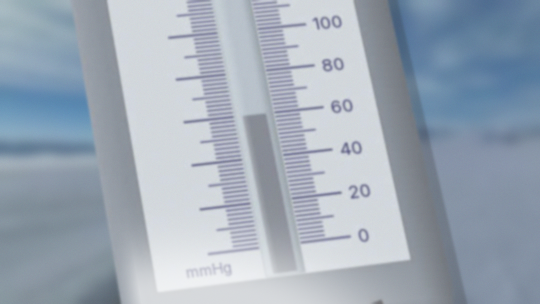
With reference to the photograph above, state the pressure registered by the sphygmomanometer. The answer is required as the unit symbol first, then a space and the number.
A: mmHg 60
